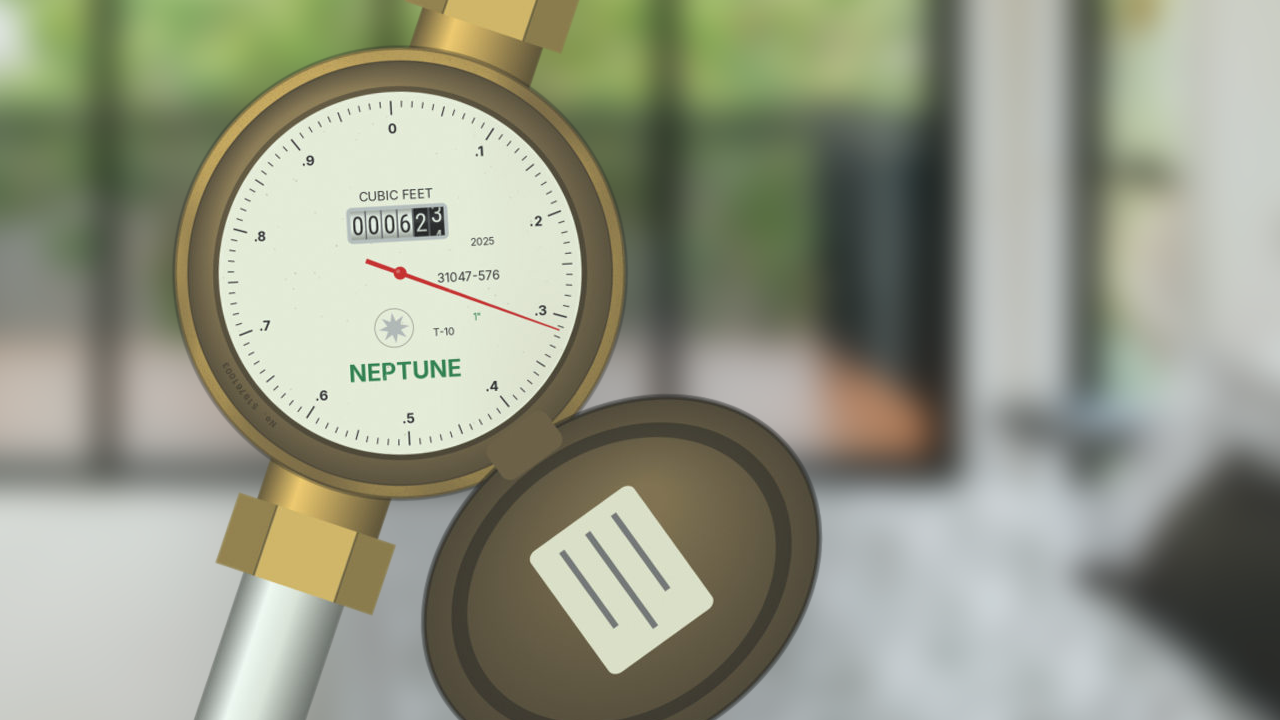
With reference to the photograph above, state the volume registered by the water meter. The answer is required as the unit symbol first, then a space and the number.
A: ft³ 623.31
